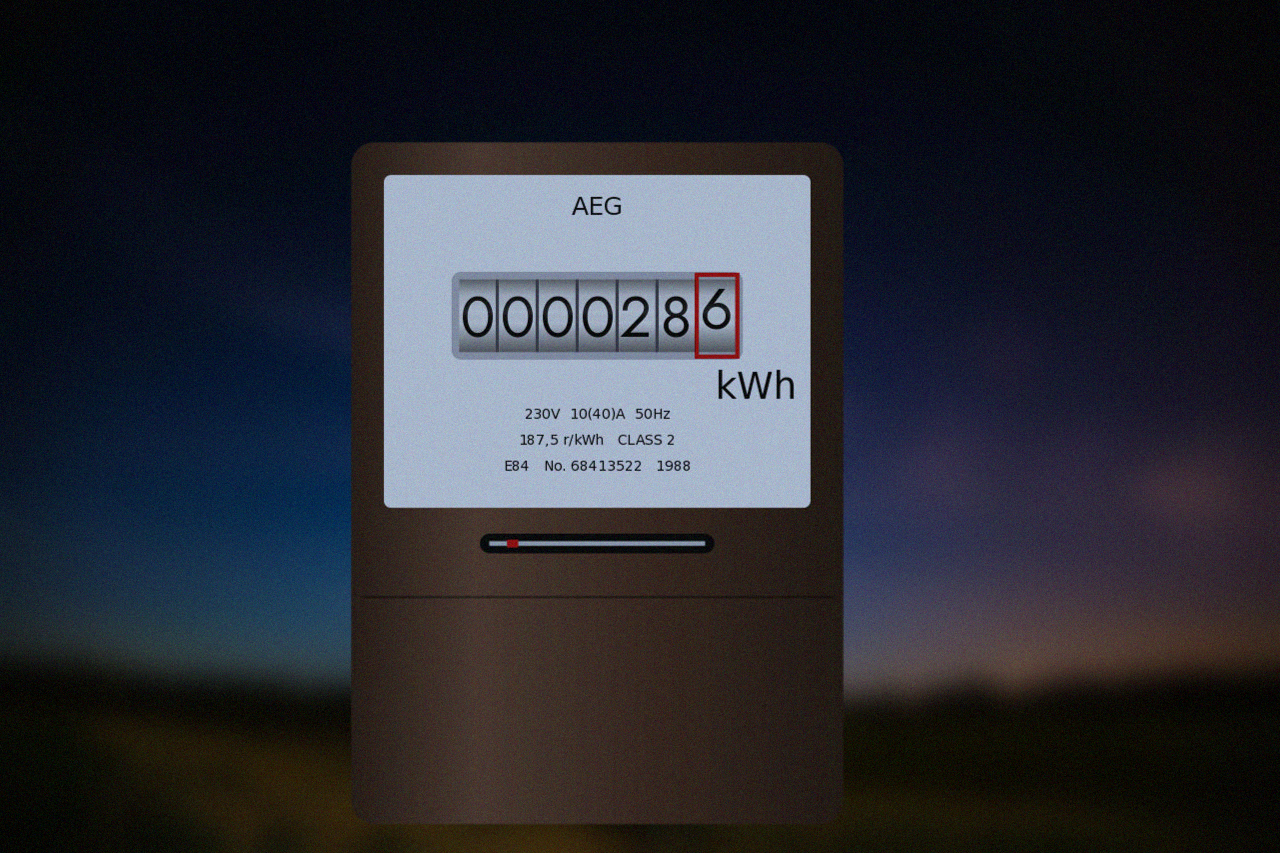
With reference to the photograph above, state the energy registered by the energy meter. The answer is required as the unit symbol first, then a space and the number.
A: kWh 28.6
